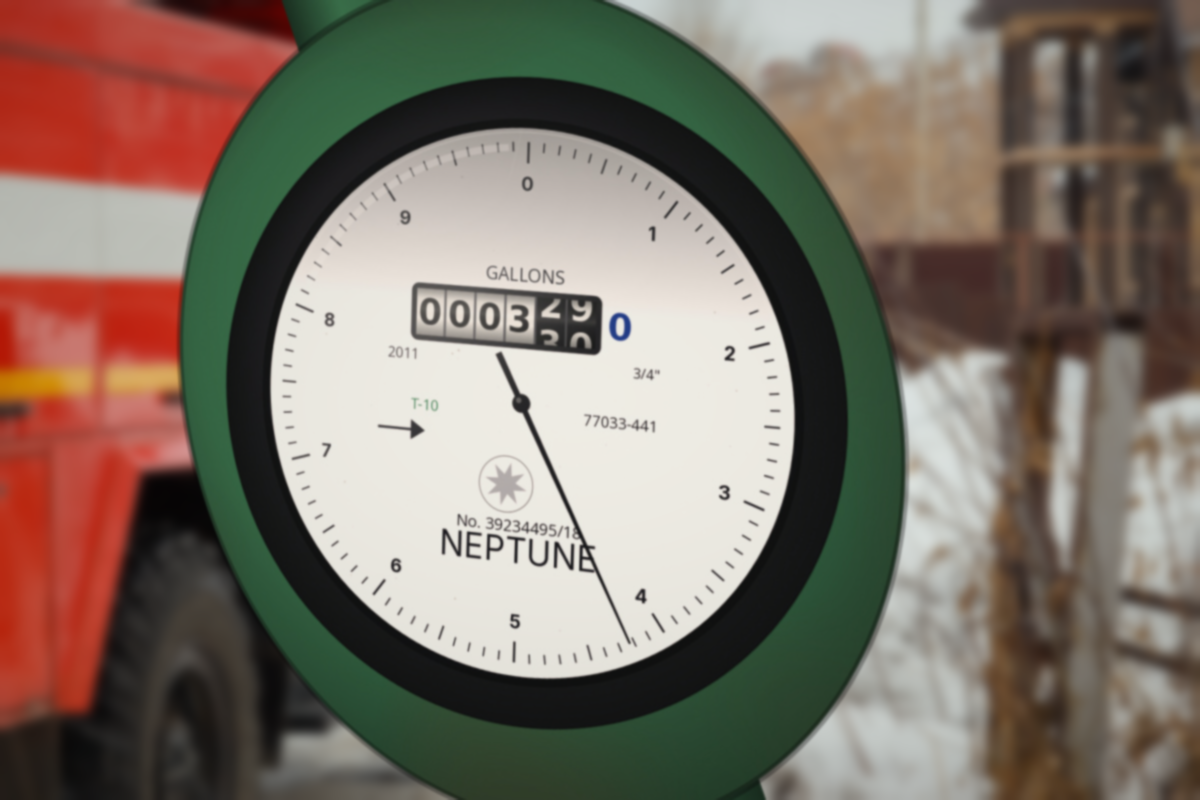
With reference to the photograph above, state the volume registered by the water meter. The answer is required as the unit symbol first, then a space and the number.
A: gal 3294.2
